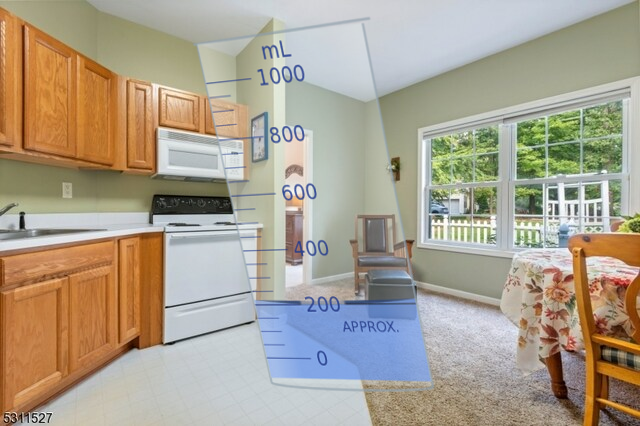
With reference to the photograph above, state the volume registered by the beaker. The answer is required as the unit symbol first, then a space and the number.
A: mL 200
